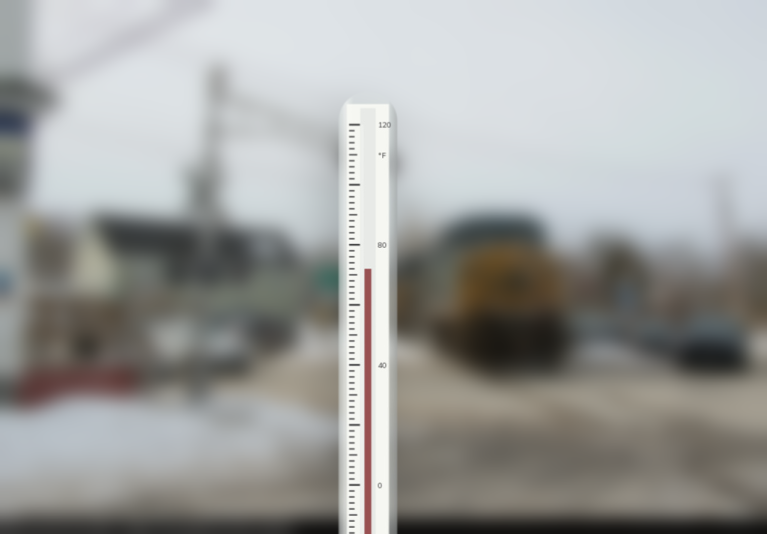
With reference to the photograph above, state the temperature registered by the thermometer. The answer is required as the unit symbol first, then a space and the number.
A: °F 72
